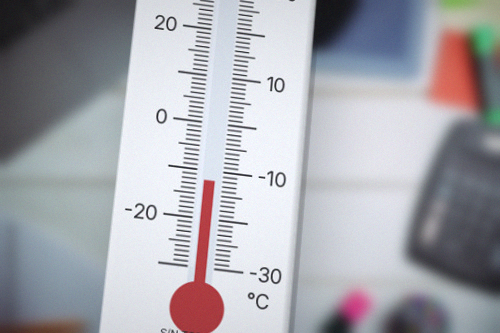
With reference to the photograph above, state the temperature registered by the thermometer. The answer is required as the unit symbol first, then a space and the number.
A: °C -12
